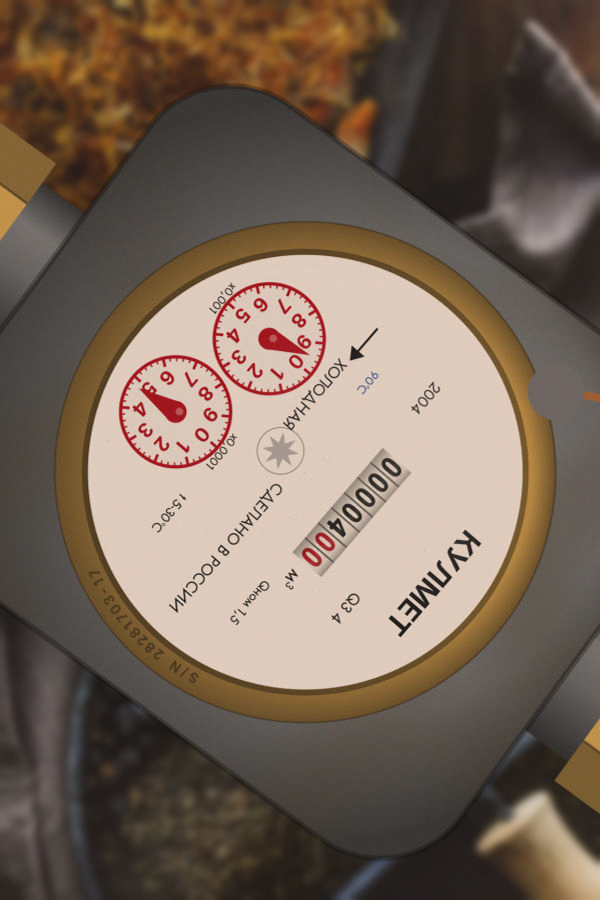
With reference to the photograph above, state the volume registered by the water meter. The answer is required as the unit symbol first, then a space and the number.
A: m³ 3.9994
